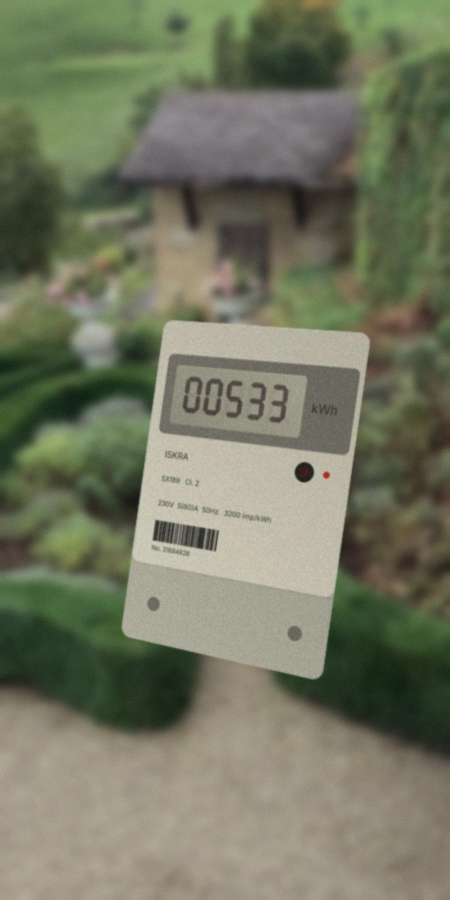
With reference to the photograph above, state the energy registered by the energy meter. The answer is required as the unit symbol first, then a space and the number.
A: kWh 533
